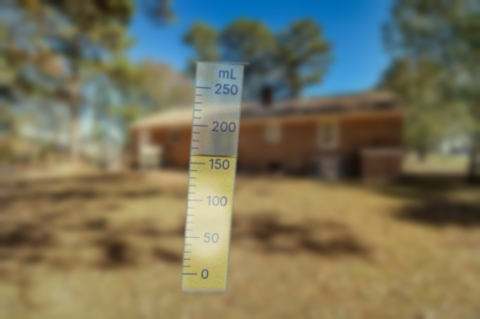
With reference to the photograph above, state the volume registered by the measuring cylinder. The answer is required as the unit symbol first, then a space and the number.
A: mL 160
